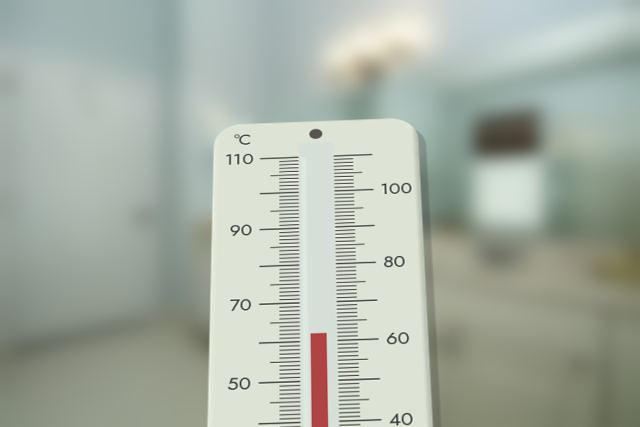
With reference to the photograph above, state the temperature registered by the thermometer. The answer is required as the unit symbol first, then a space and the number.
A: °C 62
